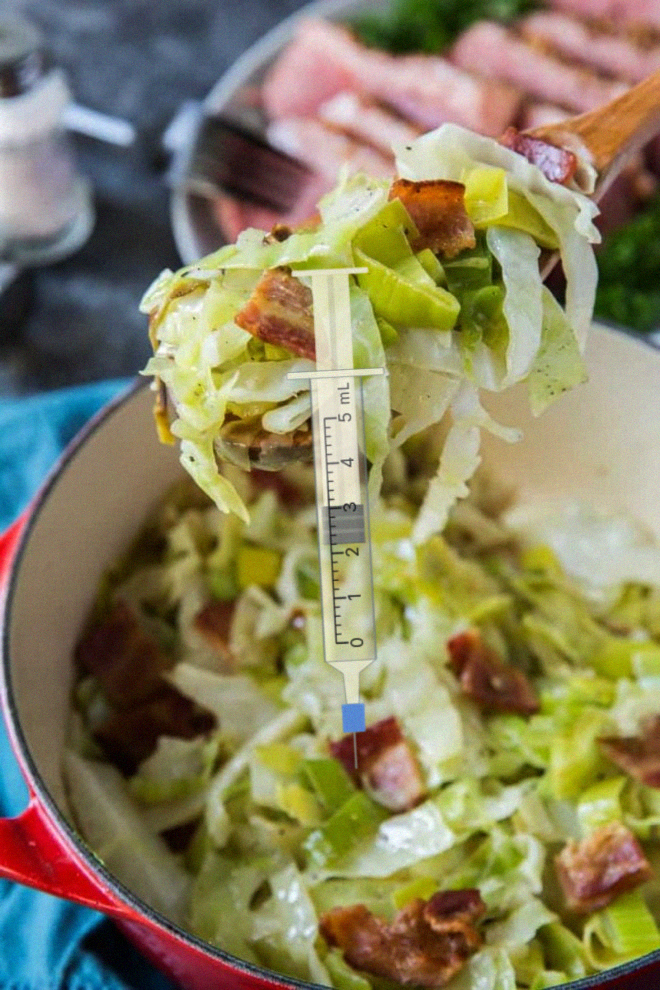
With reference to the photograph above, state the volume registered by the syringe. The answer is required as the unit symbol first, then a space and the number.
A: mL 2.2
